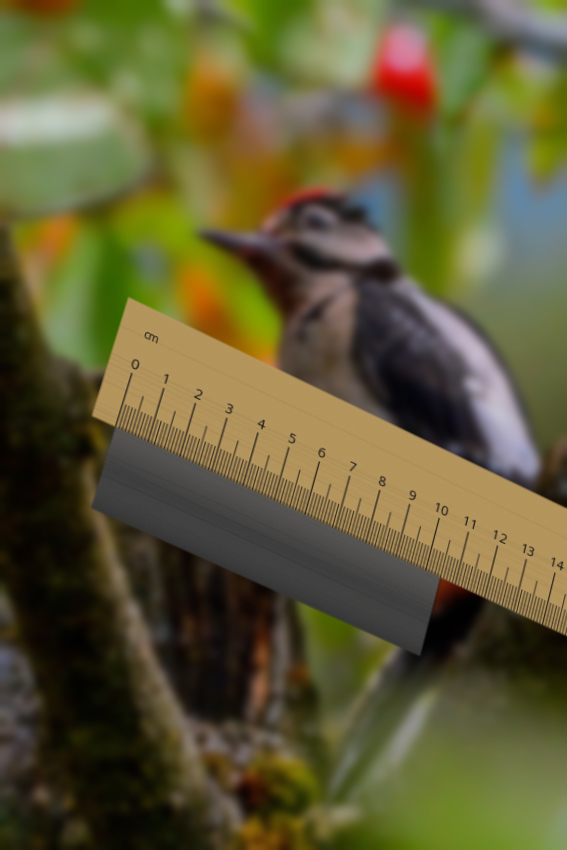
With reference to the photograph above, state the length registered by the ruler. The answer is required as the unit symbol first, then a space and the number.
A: cm 10.5
